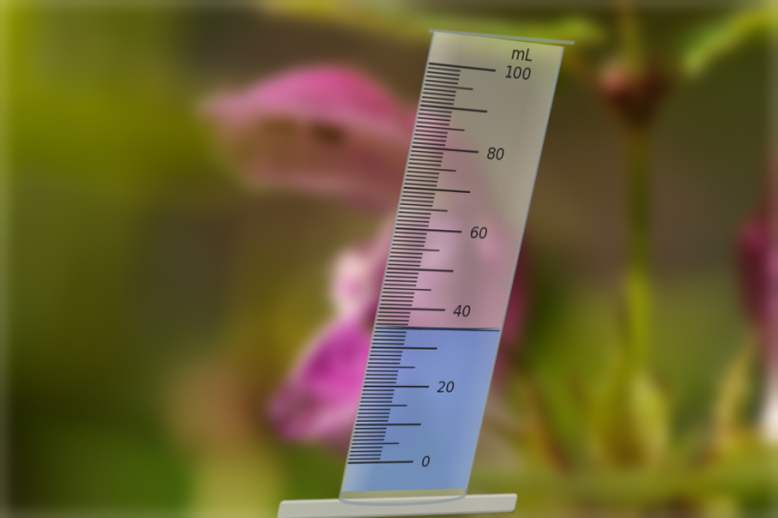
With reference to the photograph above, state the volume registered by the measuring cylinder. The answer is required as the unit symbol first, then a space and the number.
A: mL 35
